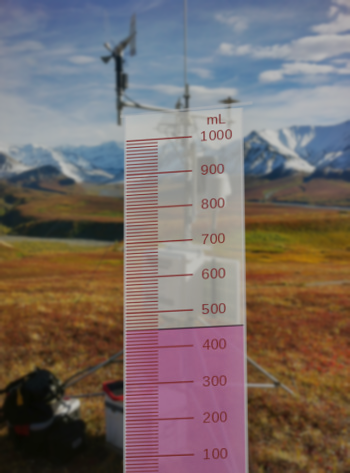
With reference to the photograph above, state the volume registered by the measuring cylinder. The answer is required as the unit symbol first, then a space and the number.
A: mL 450
